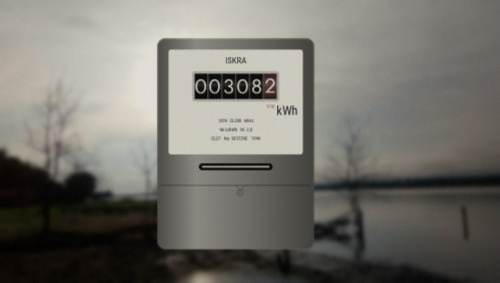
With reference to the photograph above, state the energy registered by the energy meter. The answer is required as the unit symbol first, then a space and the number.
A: kWh 308.2
